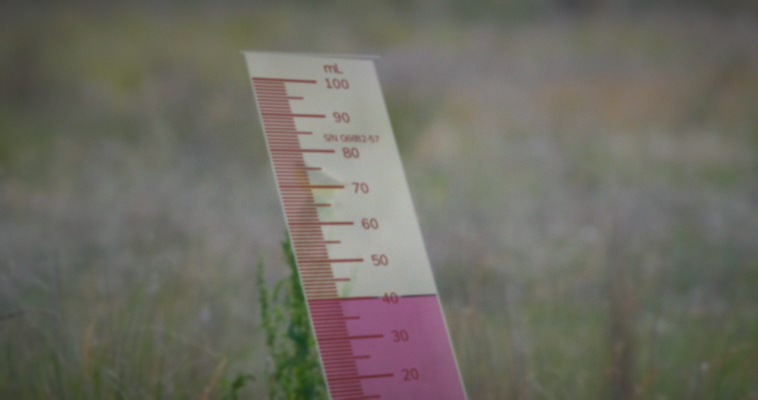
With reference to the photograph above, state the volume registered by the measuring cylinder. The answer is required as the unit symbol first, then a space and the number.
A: mL 40
